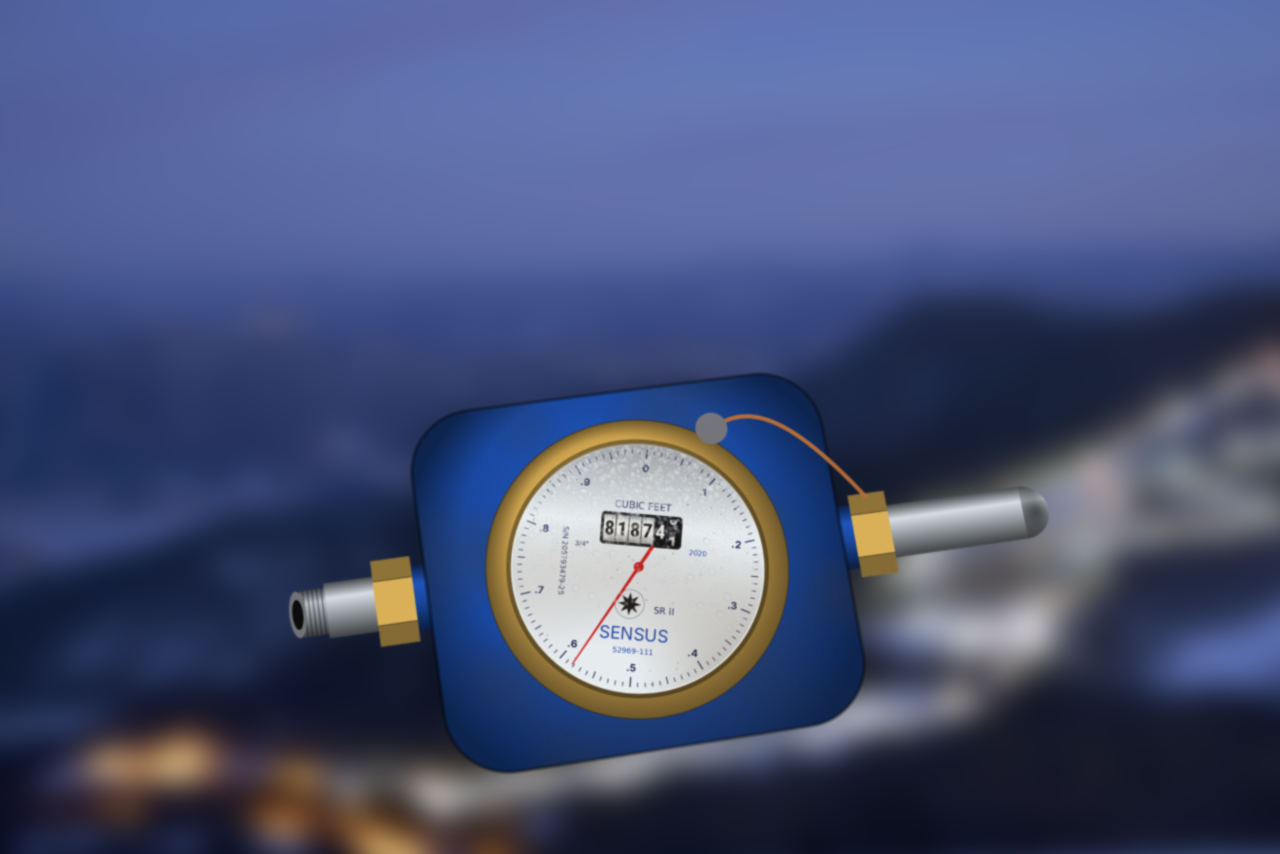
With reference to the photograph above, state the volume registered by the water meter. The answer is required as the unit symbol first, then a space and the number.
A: ft³ 818740.58
